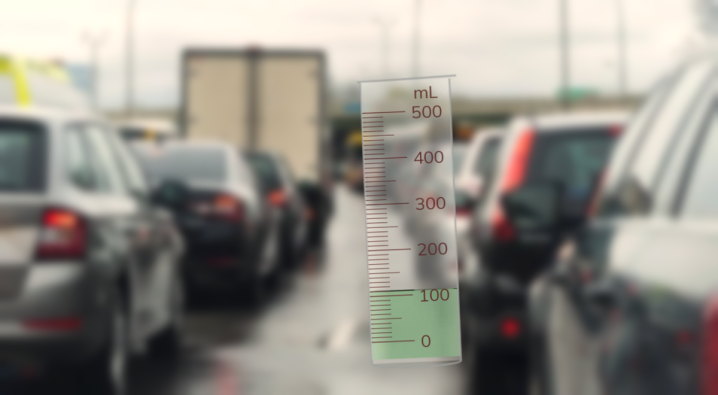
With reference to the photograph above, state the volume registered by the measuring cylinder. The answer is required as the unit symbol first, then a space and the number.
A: mL 110
